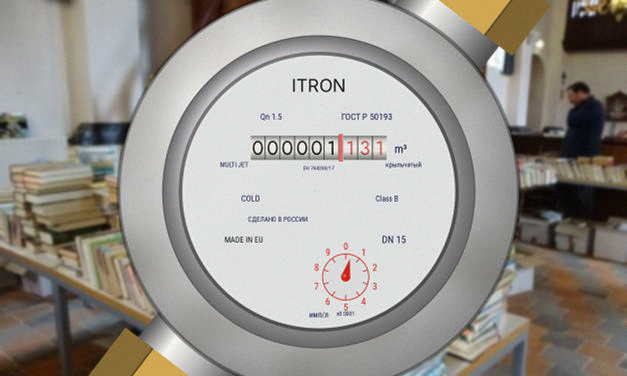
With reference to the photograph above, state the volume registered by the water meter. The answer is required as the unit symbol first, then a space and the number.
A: m³ 1.1310
